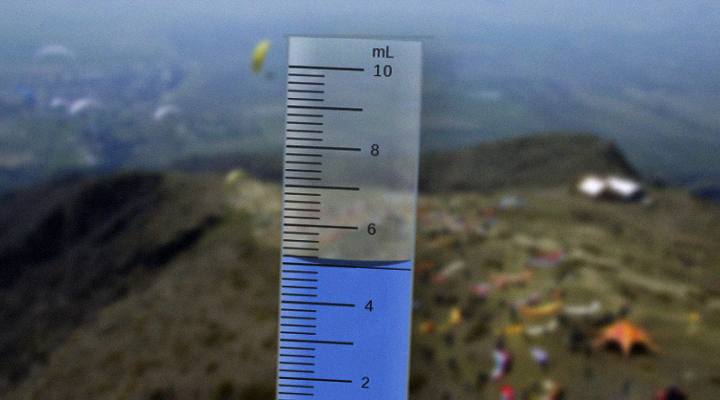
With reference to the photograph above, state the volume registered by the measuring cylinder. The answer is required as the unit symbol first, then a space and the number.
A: mL 5
